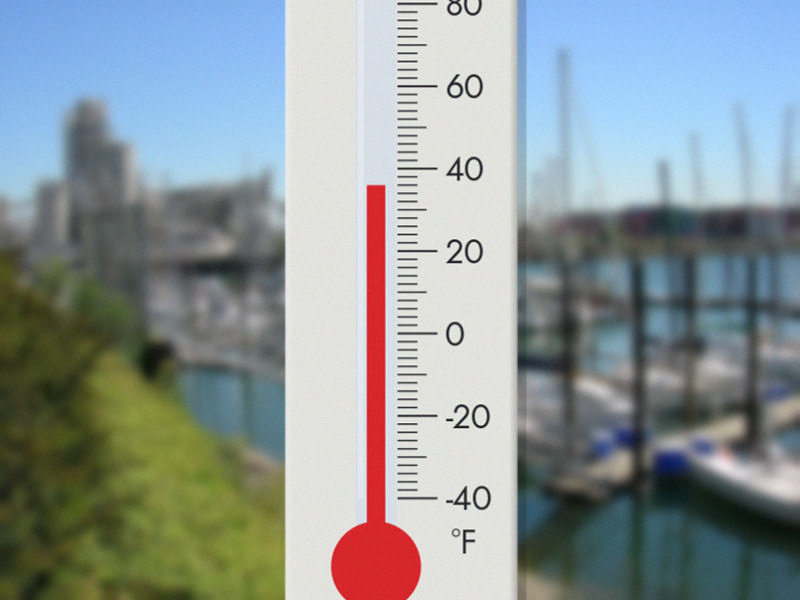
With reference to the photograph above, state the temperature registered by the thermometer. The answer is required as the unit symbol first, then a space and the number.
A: °F 36
